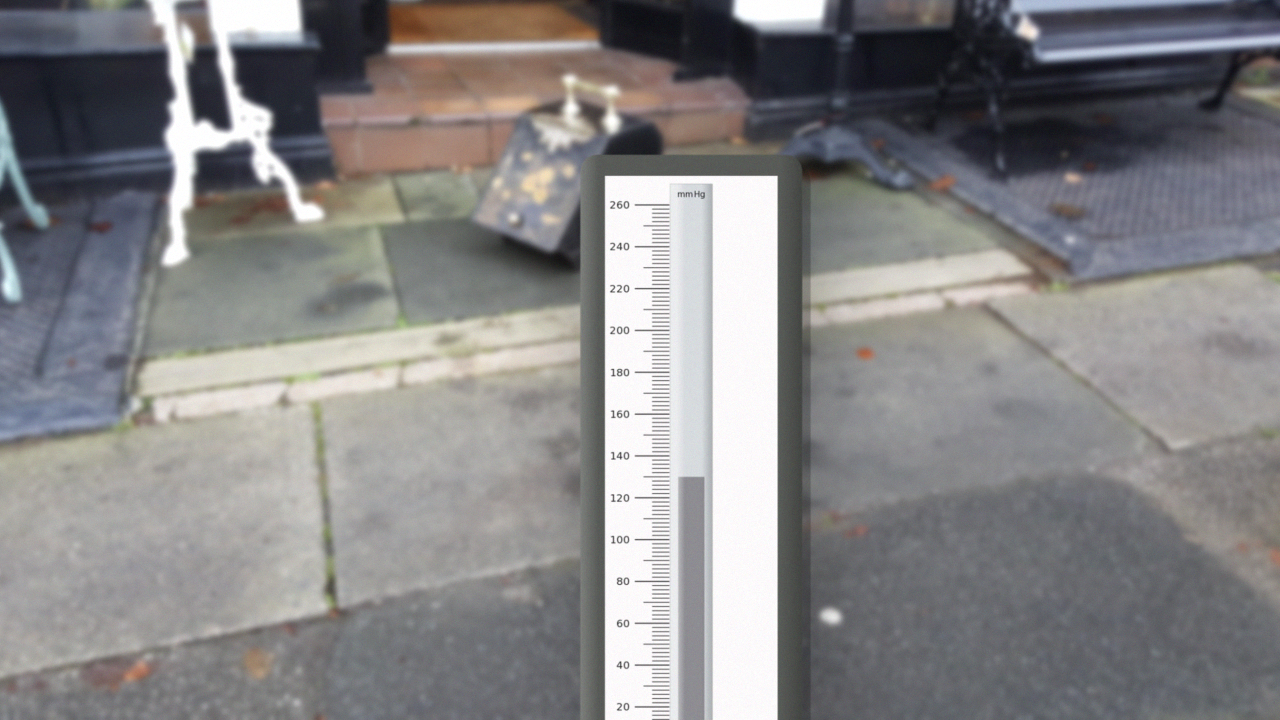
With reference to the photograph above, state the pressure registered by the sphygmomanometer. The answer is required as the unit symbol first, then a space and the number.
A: mmHg 130
